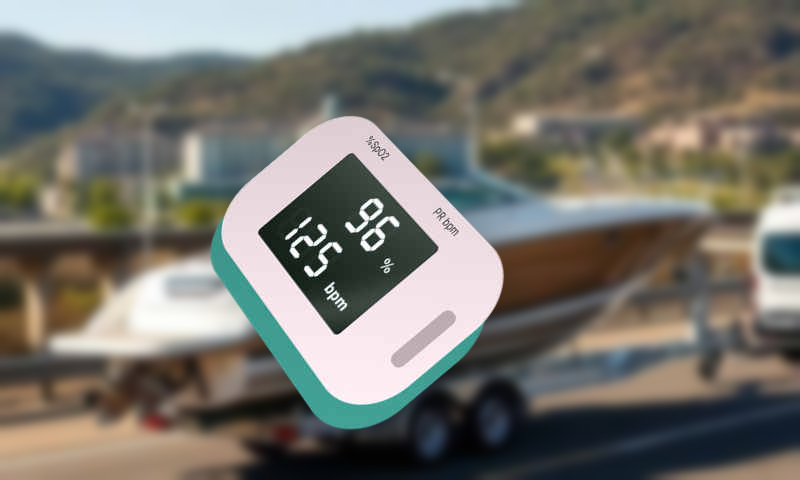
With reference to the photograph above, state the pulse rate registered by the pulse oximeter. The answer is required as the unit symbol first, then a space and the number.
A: bpm 125
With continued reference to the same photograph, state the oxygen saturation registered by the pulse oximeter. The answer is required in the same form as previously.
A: % 96
